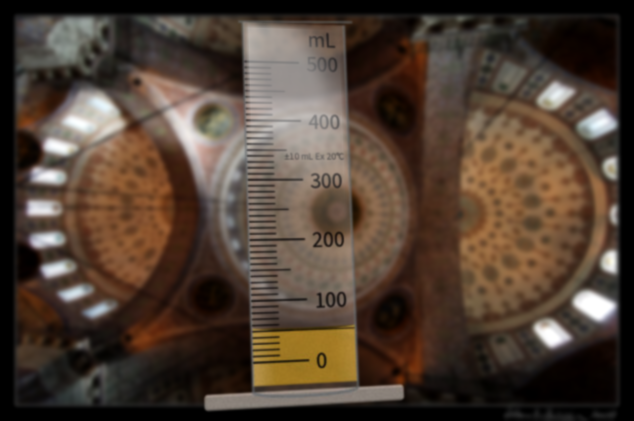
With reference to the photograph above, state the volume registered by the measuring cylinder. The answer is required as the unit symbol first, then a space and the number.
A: mL 50
